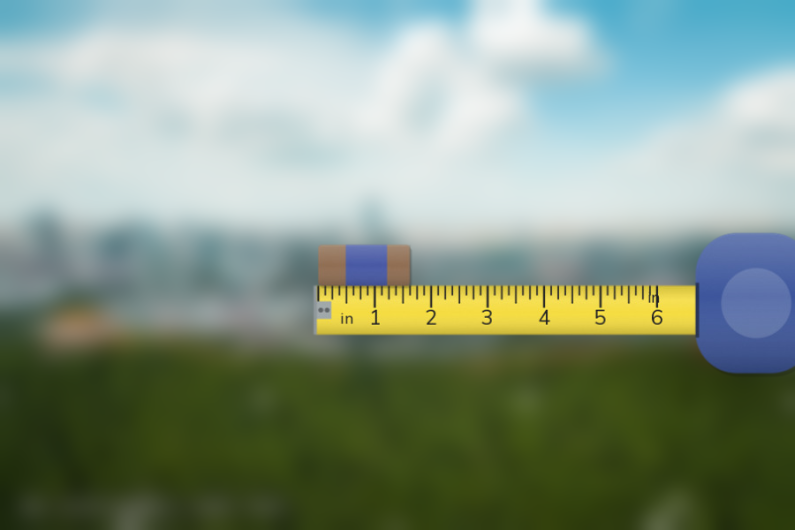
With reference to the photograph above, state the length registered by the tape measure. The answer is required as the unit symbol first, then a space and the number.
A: in 1.625
